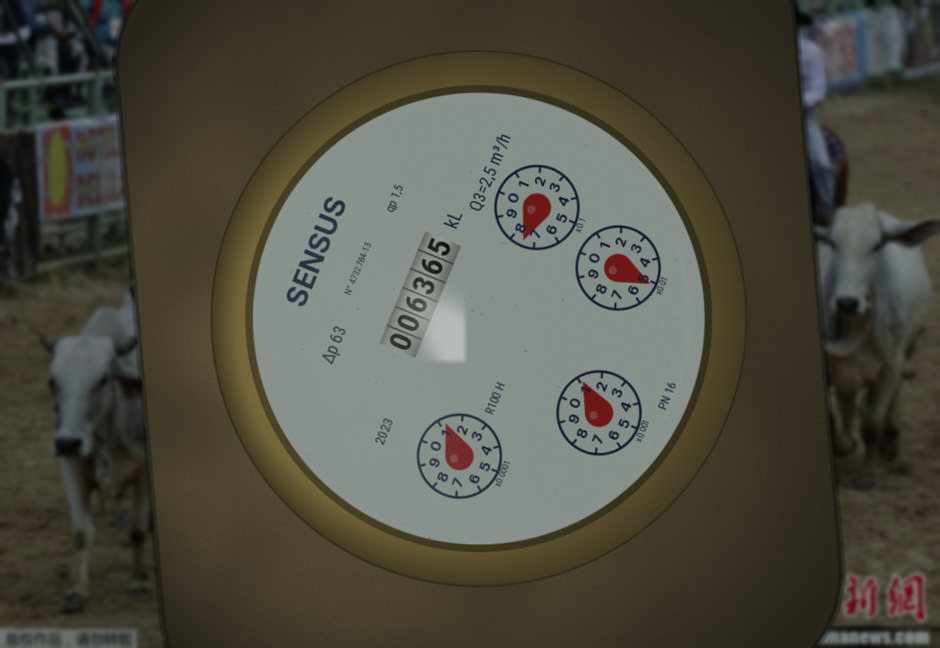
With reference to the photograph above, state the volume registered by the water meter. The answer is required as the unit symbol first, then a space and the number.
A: kL 6365.7511
